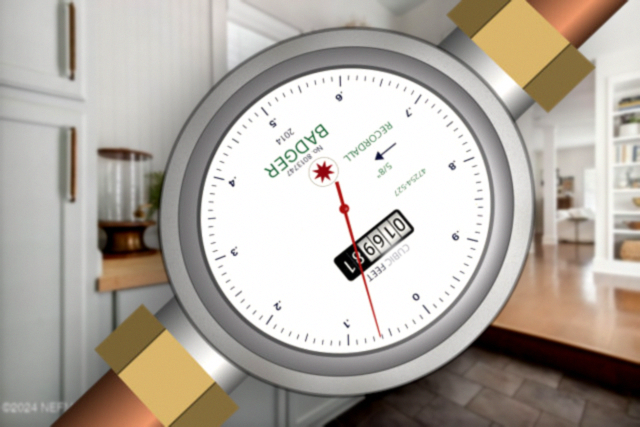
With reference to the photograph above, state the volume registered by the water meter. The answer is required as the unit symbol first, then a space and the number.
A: ft³ 16981.06
